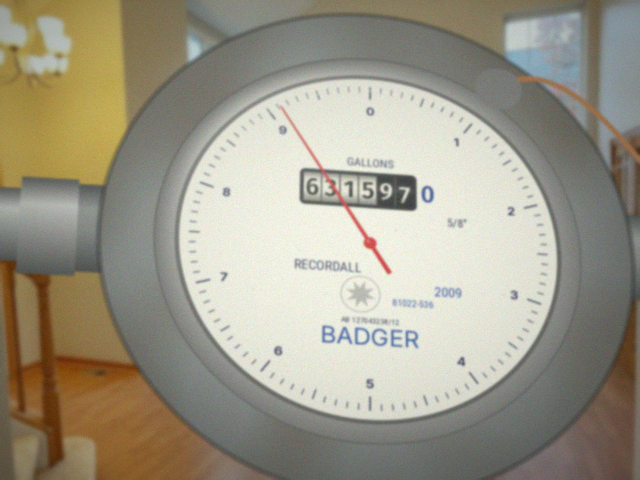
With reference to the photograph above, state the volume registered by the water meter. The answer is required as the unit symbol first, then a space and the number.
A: gal 6315969.1
